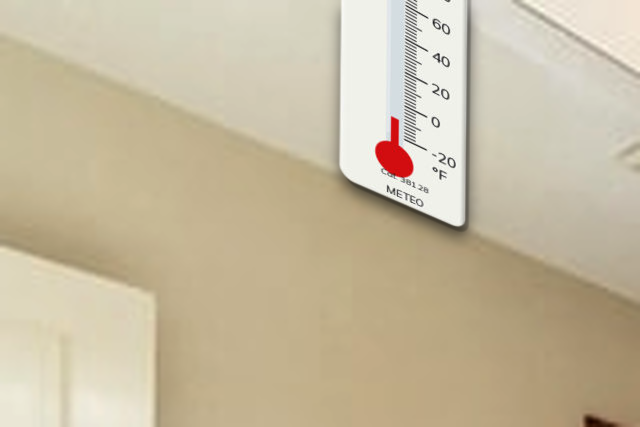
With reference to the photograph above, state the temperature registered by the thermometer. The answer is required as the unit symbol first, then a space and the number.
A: °F -10
